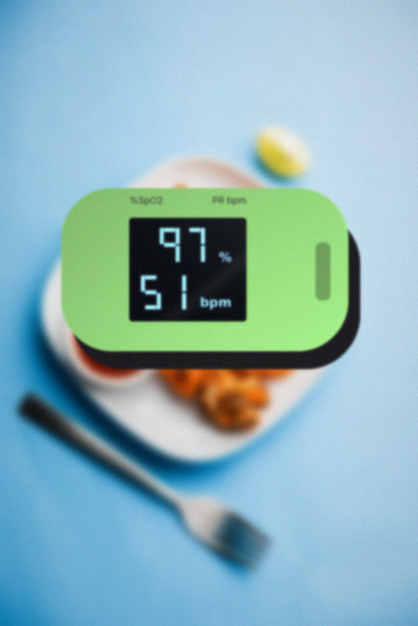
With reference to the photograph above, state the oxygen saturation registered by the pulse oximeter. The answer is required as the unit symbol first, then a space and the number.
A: % 97
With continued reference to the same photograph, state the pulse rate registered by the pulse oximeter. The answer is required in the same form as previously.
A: bpm 51
